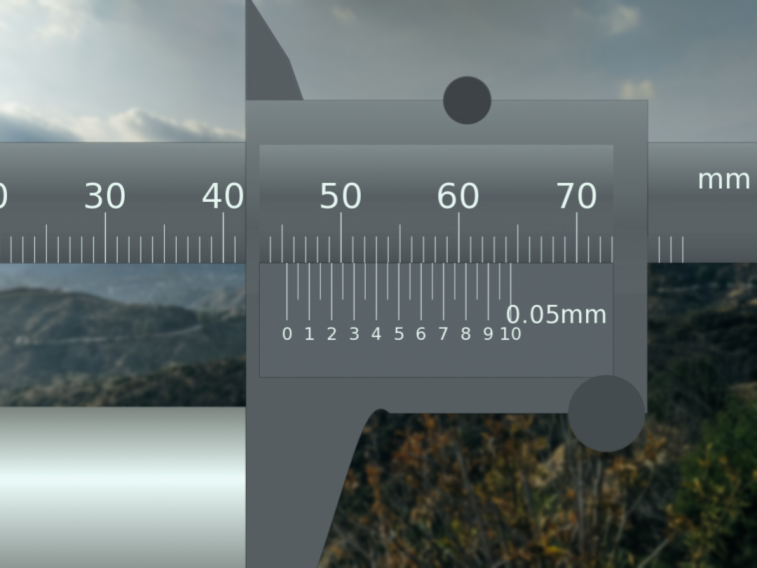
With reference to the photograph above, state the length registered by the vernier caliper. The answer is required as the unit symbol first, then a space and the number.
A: mm 45.4
